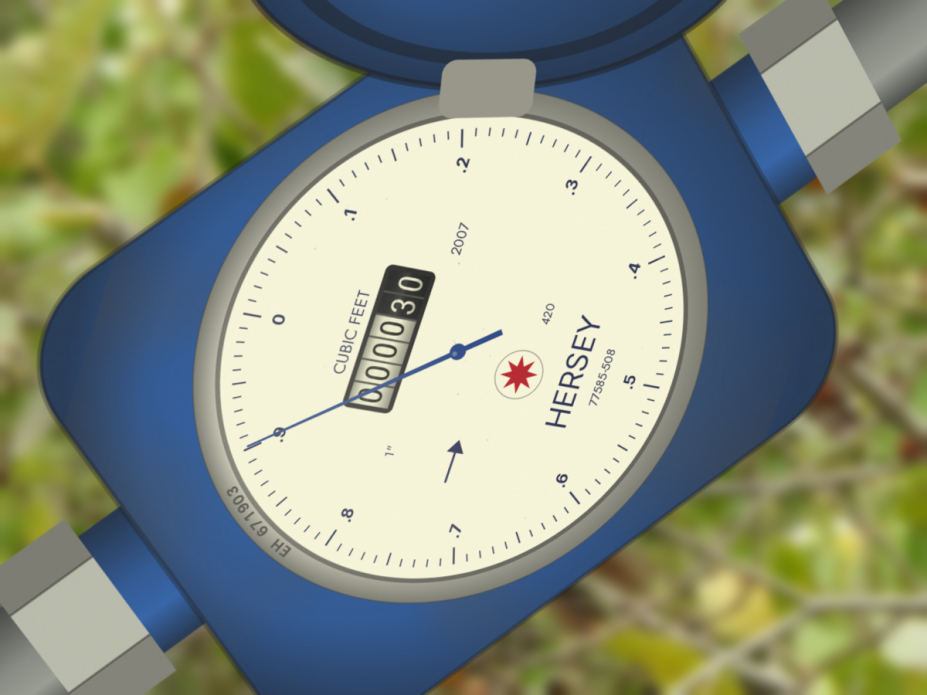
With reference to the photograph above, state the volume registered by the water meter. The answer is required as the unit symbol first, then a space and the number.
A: ft³ 29.90
